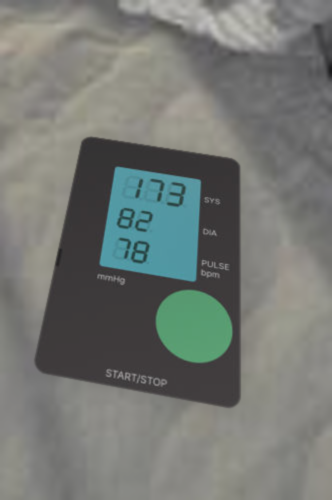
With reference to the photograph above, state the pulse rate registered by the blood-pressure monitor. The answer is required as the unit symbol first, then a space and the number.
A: bpm 78
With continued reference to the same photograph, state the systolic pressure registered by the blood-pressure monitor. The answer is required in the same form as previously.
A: mmHg 173
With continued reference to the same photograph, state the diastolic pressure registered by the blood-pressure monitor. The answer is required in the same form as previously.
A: mmHg 82
